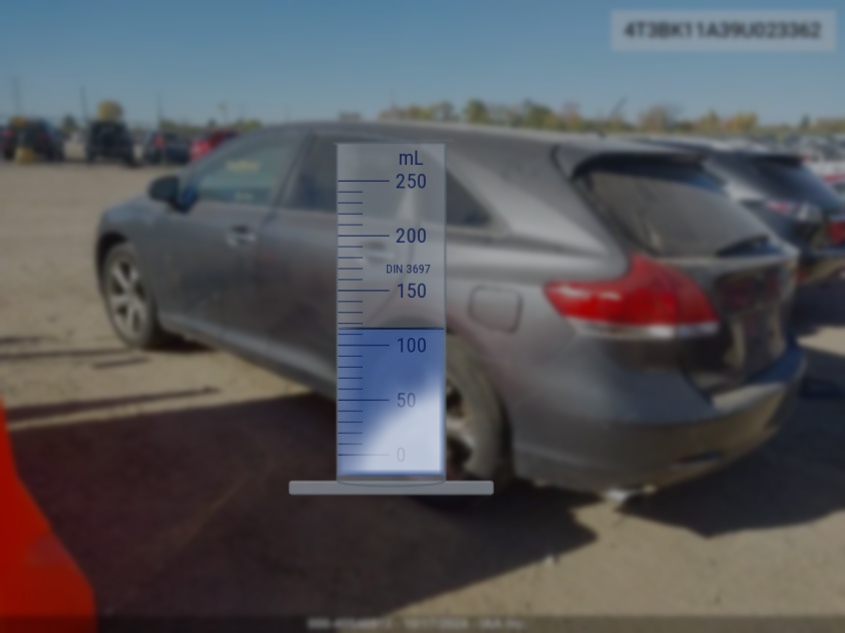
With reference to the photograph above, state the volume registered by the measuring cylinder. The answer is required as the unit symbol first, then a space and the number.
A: mL 115
